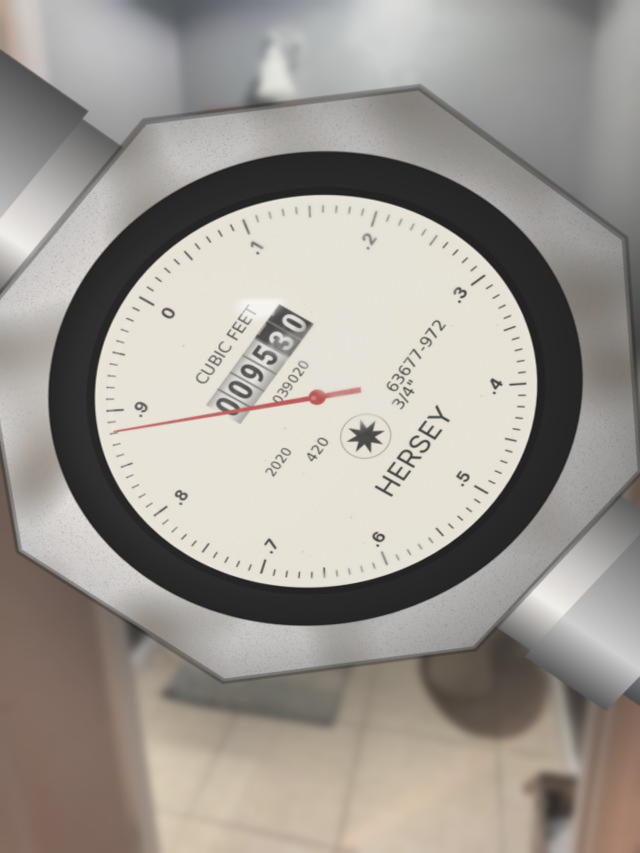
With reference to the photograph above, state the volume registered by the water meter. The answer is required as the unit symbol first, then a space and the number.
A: ft³ 9529.88
